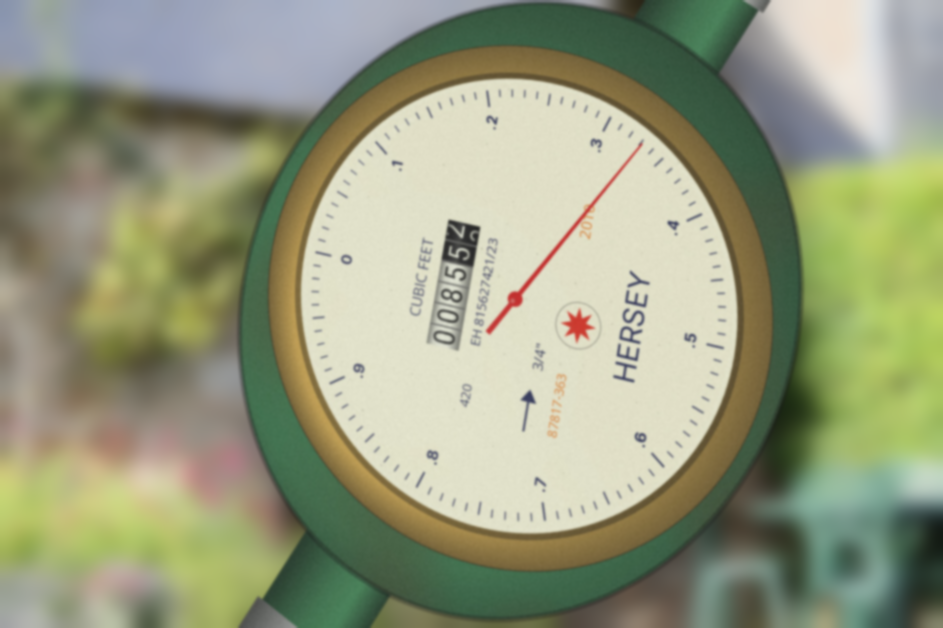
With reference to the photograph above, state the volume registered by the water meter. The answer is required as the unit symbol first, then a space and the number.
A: ft³ 8552.33
